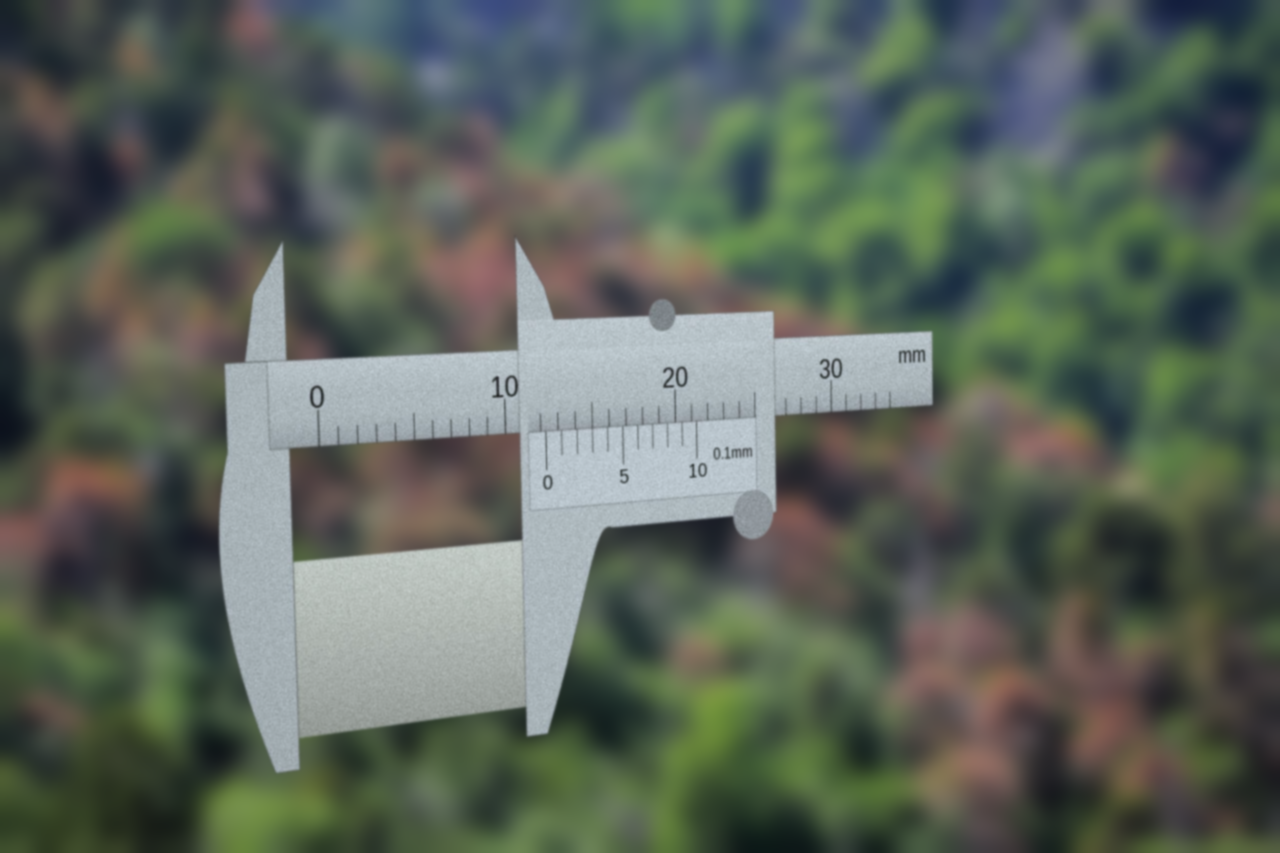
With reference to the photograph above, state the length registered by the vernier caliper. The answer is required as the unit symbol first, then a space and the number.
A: mm 12.3
